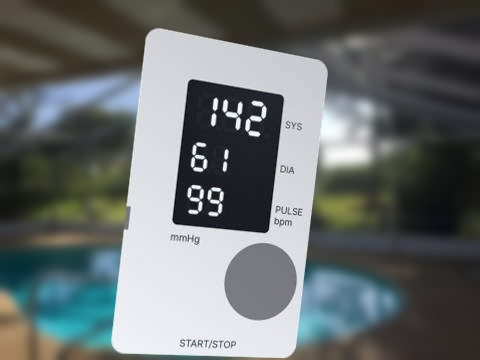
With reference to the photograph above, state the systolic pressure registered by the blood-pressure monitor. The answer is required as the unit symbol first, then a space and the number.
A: mmHg 142
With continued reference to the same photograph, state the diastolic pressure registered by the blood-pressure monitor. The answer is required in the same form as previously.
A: mmHg 61
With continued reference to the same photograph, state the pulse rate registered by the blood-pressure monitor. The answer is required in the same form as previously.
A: bpm 99
